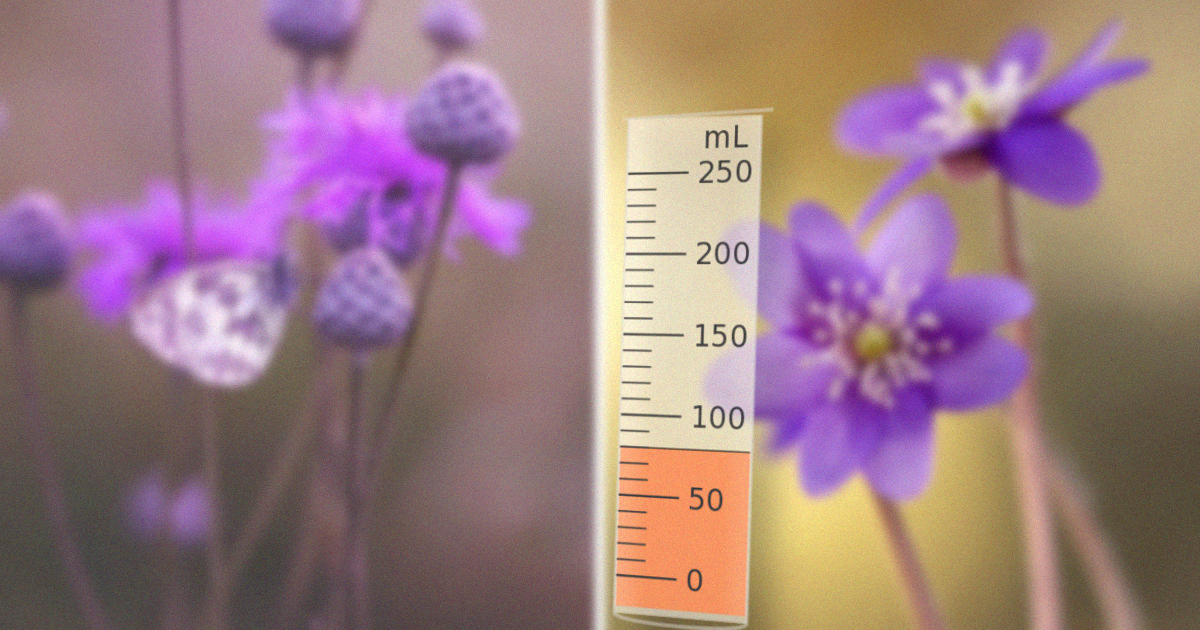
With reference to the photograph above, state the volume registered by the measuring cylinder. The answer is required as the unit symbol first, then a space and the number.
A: mL 80
